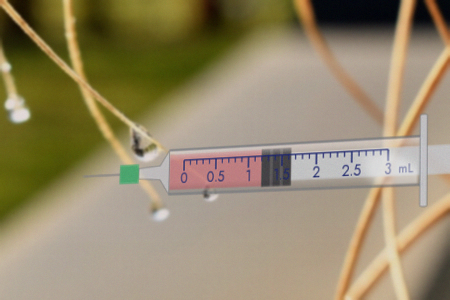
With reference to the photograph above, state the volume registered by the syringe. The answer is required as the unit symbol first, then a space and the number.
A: mL 1.2
